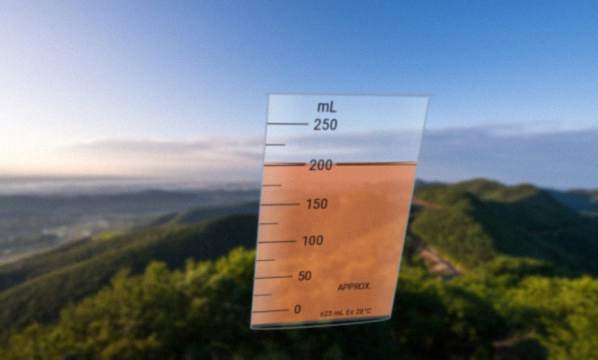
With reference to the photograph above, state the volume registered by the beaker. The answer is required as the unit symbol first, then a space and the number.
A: mL 200
